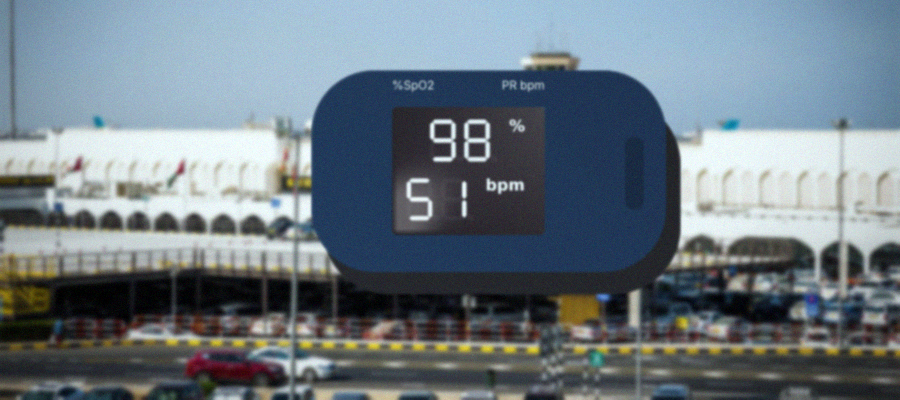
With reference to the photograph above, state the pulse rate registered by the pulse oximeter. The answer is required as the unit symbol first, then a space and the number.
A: bpm 51
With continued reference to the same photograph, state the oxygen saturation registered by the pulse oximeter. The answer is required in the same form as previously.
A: % 98
